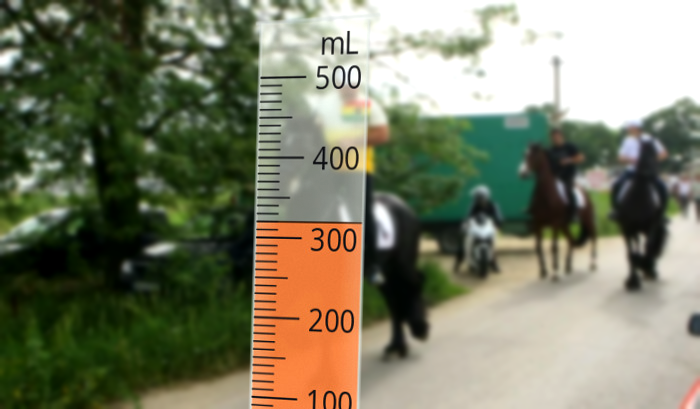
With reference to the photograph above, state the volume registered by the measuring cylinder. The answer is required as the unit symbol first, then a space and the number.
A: mL 320
